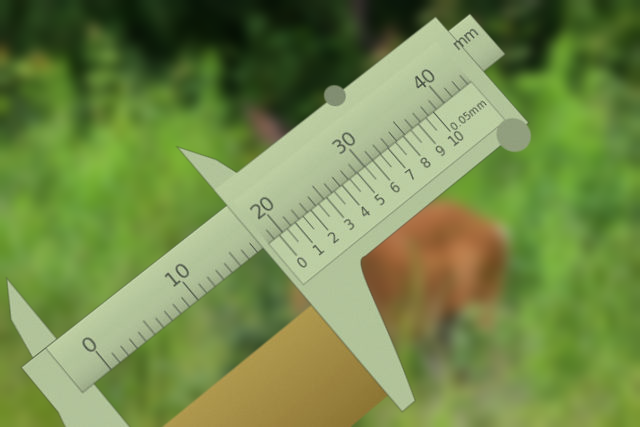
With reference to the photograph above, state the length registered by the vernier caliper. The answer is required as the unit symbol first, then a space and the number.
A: mm 19.6
